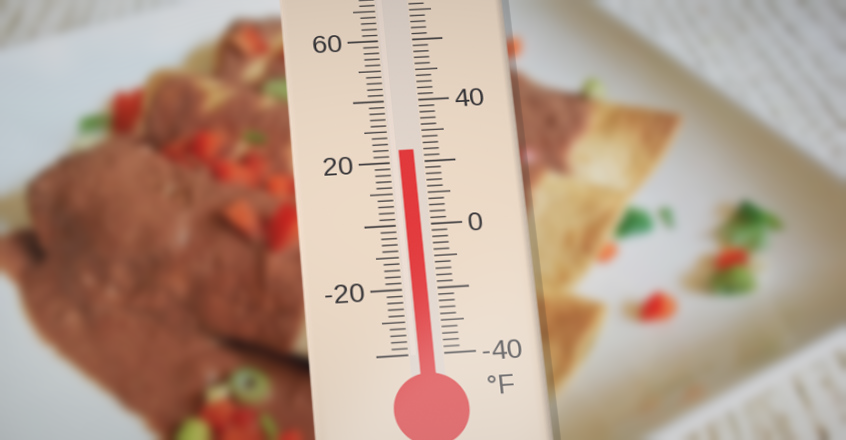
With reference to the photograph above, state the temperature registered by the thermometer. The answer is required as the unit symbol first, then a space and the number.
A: °F 24
